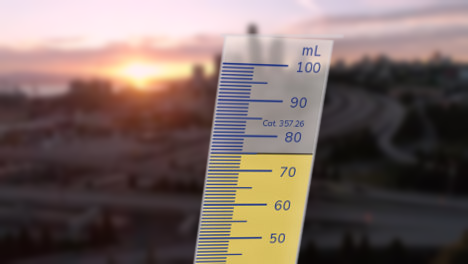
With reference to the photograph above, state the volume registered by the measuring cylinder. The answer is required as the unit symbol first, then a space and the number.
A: mL 75
